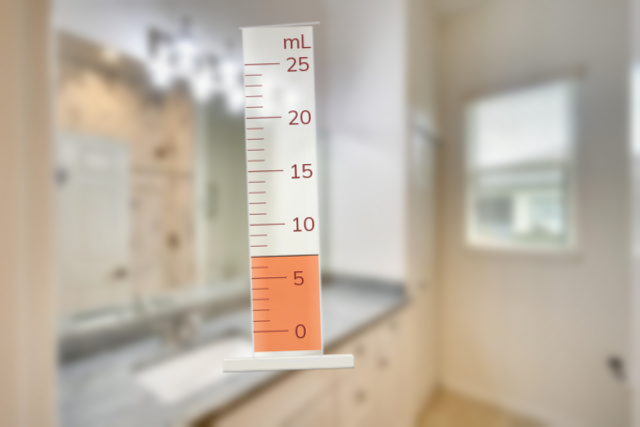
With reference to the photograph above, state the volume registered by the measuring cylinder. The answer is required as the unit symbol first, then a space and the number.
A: mL 7
